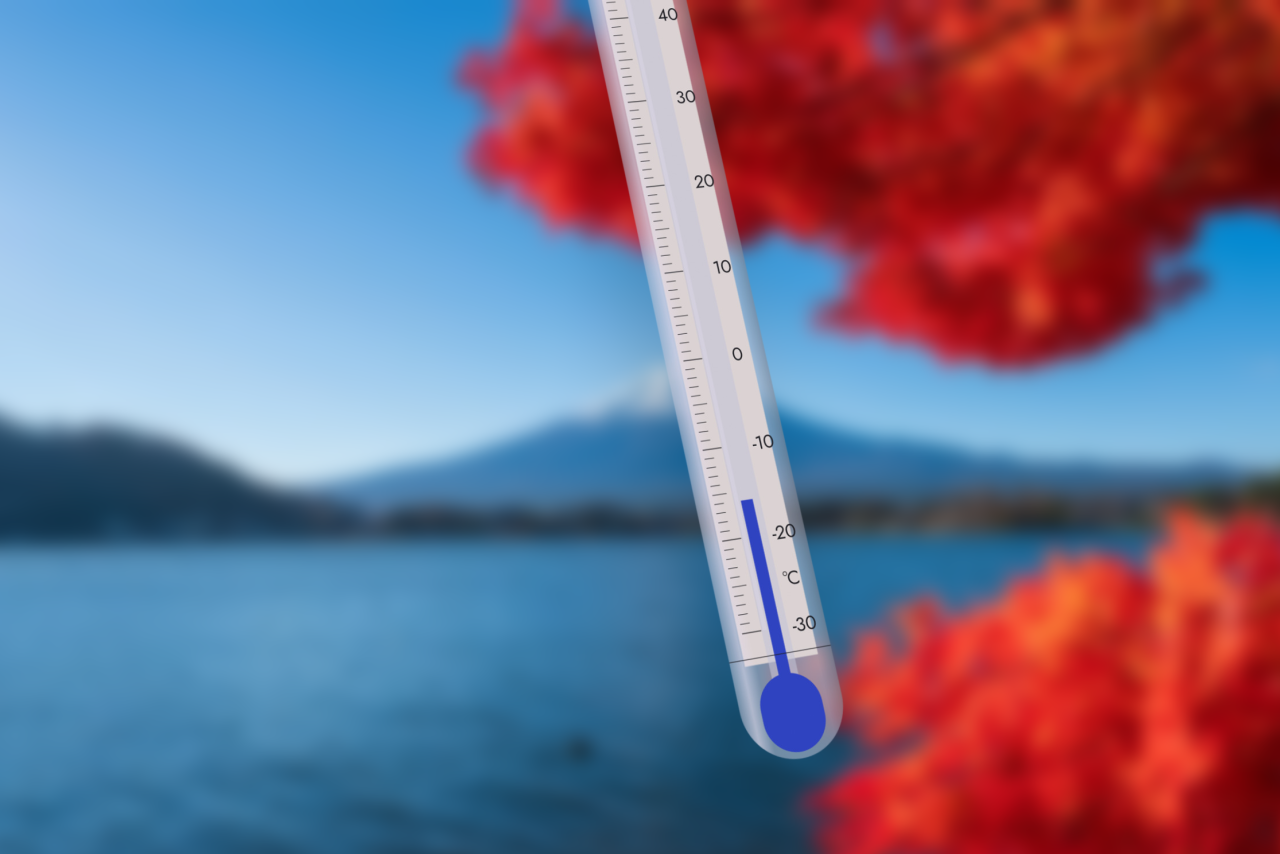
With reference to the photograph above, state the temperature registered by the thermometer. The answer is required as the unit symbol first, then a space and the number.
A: °C -16
